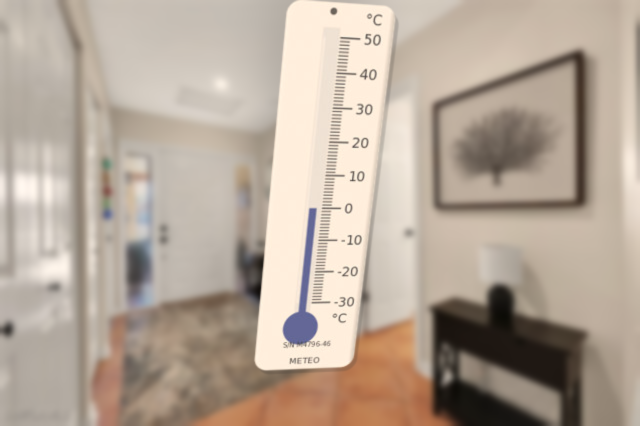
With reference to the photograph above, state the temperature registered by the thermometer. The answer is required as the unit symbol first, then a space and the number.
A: °C 0
